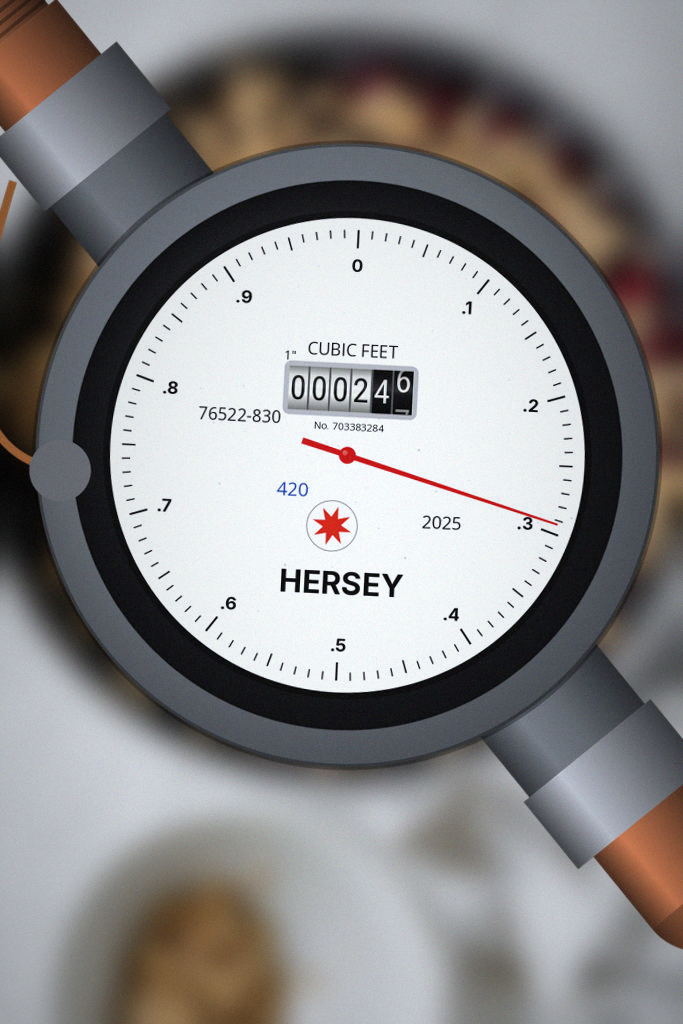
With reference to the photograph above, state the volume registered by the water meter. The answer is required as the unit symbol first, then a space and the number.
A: ft³ 246.29
